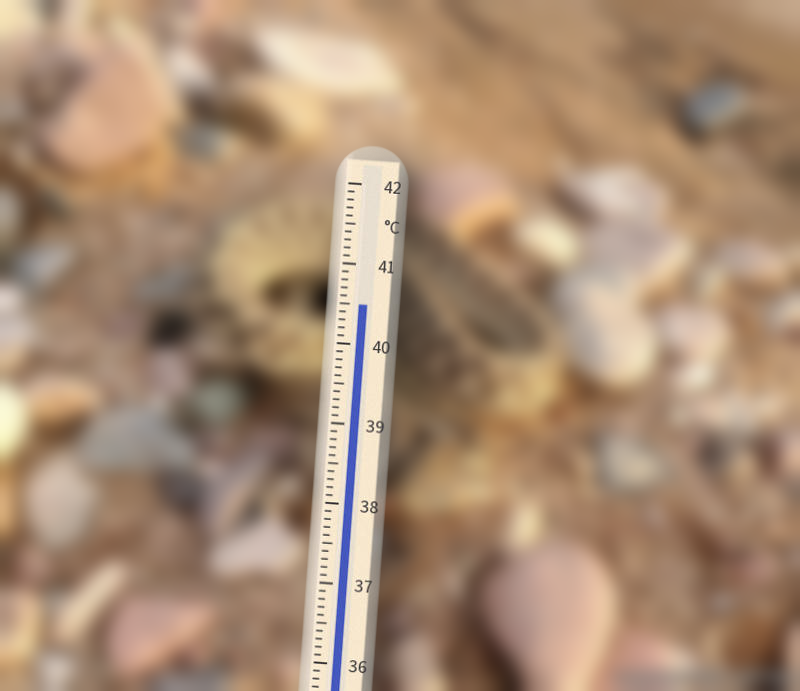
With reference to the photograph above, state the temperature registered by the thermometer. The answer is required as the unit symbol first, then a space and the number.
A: °C 40.5
